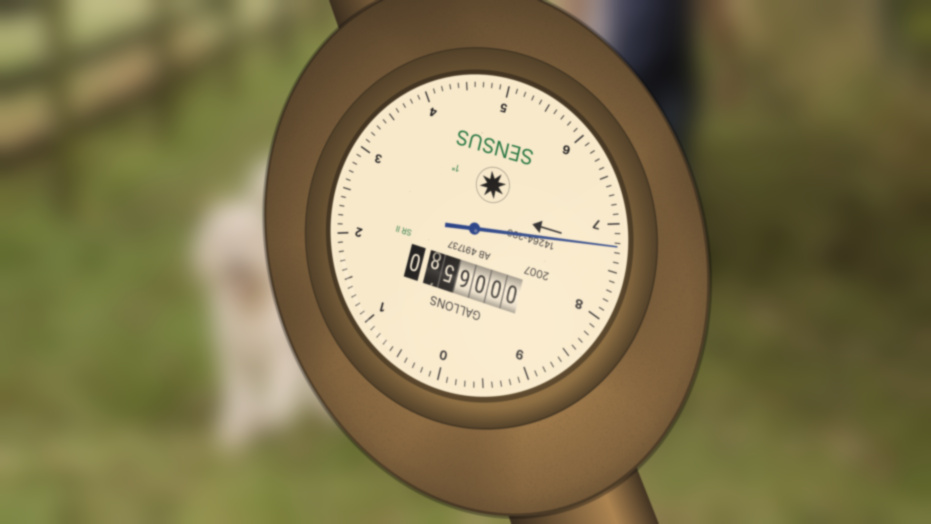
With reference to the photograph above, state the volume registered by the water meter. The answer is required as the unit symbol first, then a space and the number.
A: gal 6577.2
